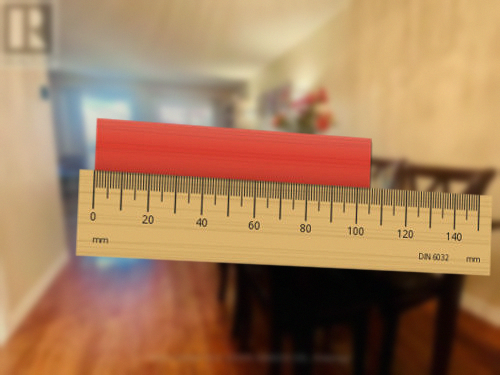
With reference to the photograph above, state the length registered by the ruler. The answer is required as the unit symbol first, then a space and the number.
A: mm 105
